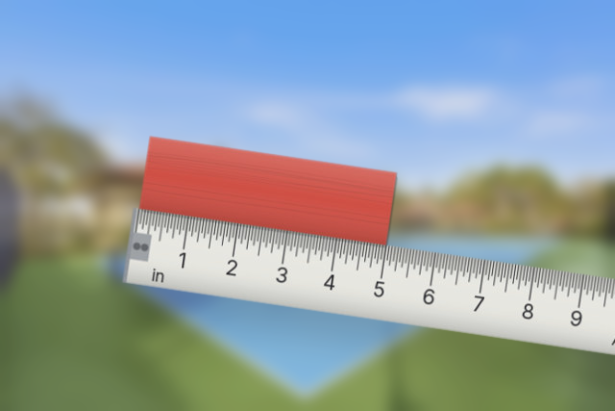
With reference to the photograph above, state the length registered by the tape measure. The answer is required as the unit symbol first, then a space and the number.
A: in 5
